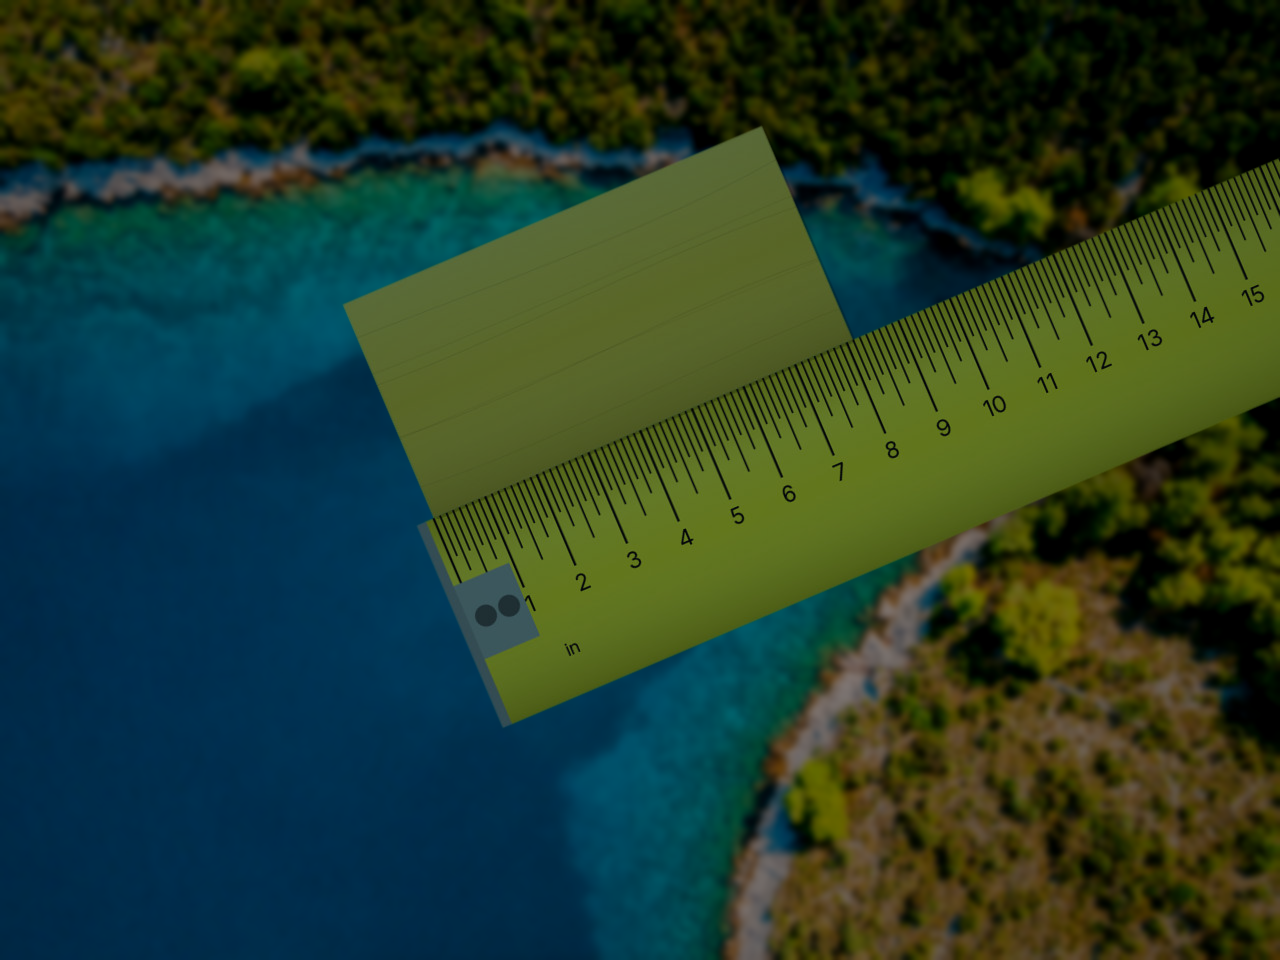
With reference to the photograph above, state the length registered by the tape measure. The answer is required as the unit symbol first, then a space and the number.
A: in 8.125
